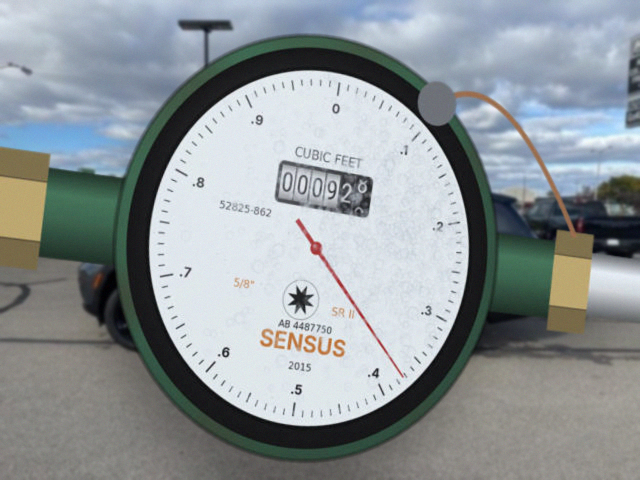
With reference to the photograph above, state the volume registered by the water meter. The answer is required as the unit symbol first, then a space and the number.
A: ft³ 928.37
